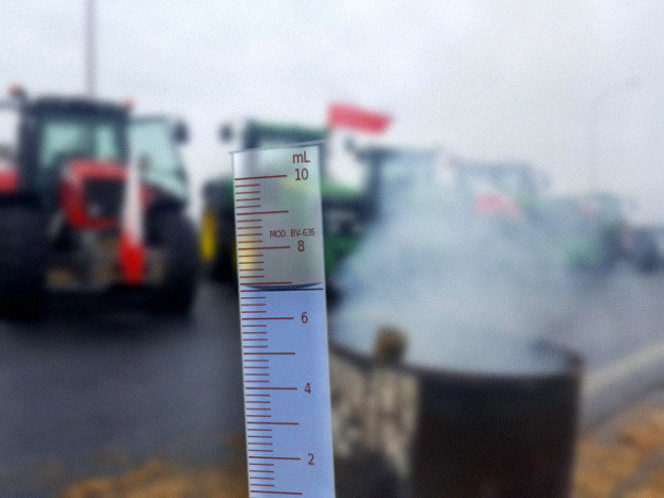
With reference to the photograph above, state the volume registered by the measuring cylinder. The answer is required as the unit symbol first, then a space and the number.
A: mL 6.8
